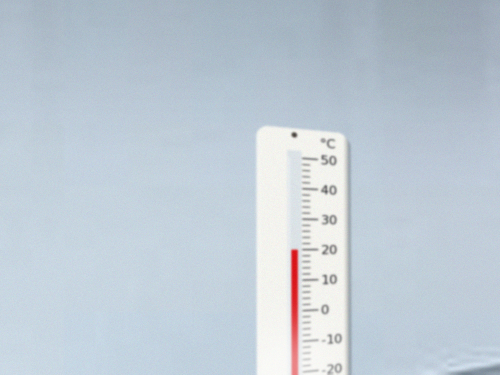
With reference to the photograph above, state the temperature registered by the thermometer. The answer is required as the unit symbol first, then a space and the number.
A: °C 20
